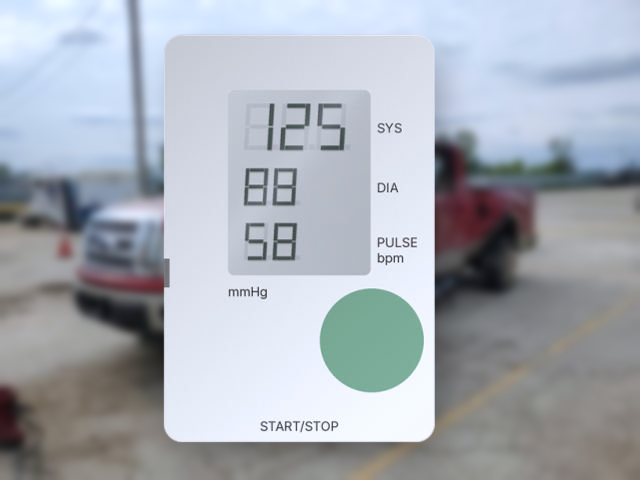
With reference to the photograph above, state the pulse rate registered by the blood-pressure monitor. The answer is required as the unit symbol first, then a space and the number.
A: bpm 58
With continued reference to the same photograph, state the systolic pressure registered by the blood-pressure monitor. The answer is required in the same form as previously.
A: mmHg 125
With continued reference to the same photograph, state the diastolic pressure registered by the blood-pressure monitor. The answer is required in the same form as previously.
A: mmHg 88
